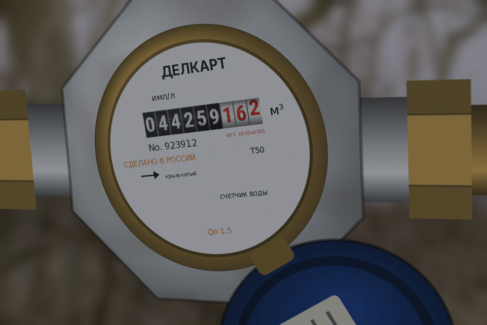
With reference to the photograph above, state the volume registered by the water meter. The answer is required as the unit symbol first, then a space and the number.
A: m³ 44259.162
